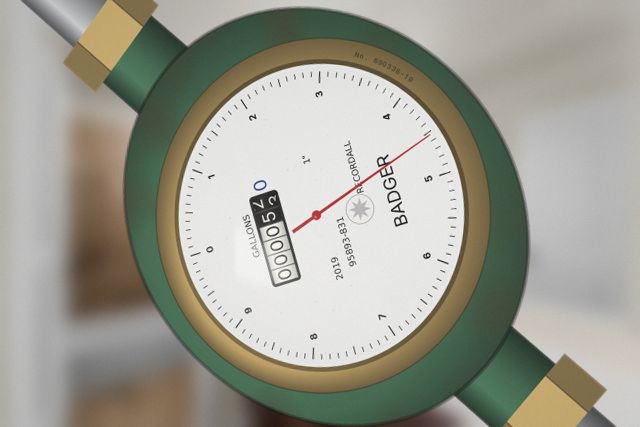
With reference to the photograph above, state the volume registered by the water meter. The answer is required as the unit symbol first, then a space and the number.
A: gal 524.5
